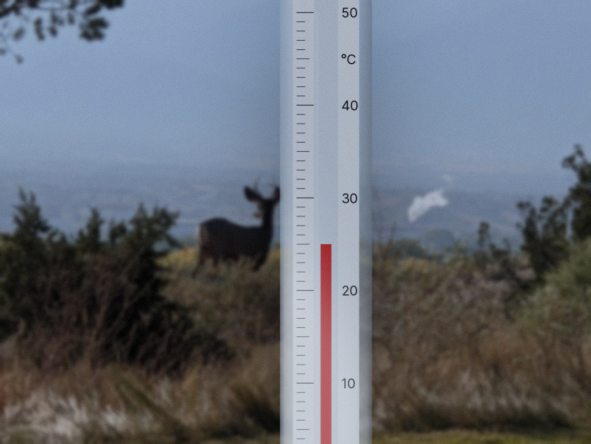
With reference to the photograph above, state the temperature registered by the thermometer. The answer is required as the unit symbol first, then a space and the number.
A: °C 25
